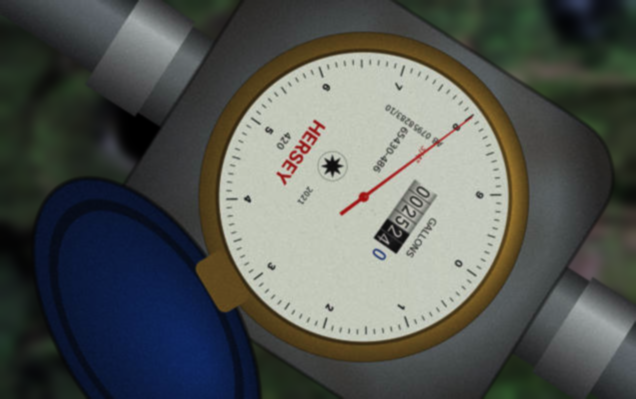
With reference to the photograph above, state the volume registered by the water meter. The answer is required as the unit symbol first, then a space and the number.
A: gal 25238.0
